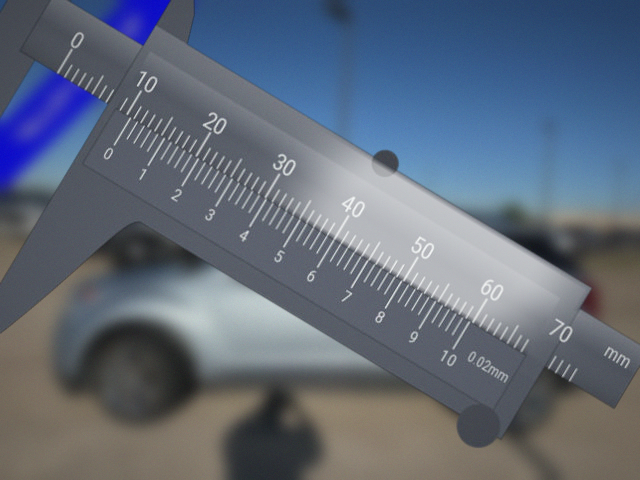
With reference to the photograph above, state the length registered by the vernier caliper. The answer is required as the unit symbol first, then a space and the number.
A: mm 10.6
